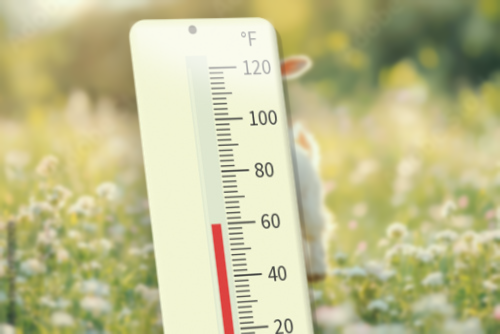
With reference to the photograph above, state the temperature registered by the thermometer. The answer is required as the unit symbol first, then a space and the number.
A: °F 60
